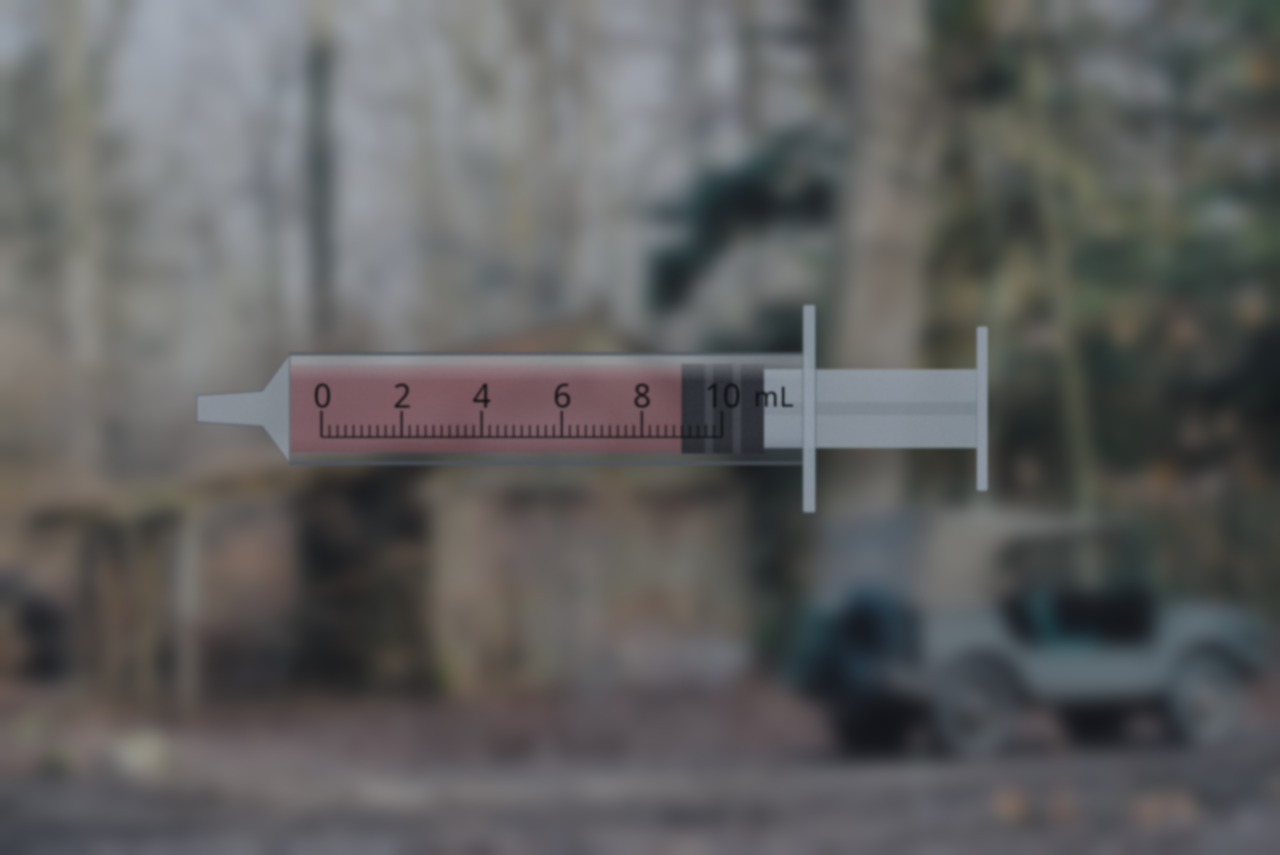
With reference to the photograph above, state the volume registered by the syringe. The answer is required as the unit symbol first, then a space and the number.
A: mL 9
